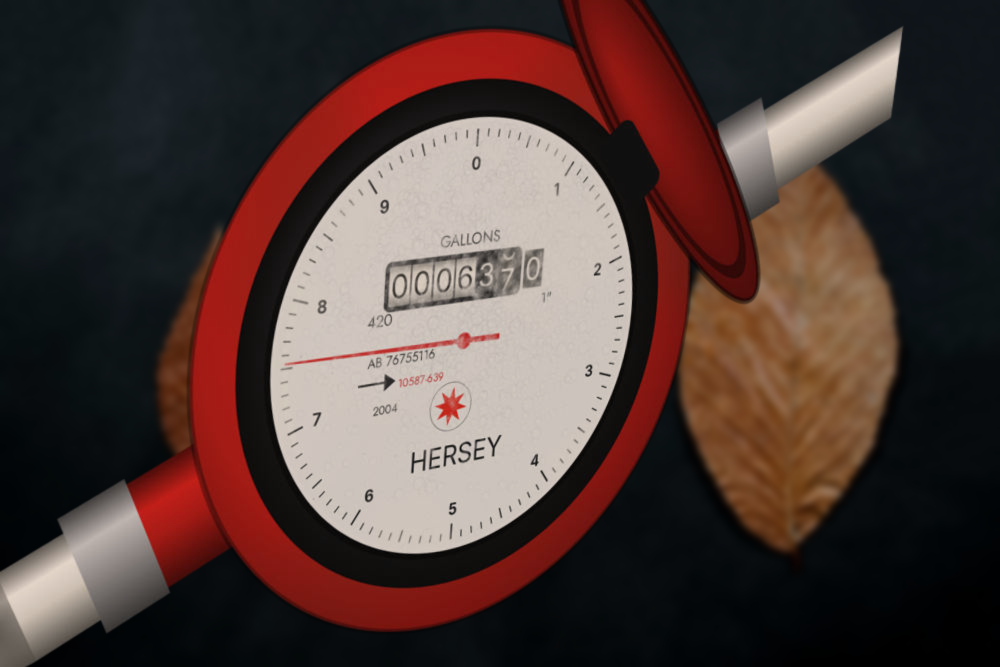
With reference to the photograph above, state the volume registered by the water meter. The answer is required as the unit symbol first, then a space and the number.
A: gal 6367.5
